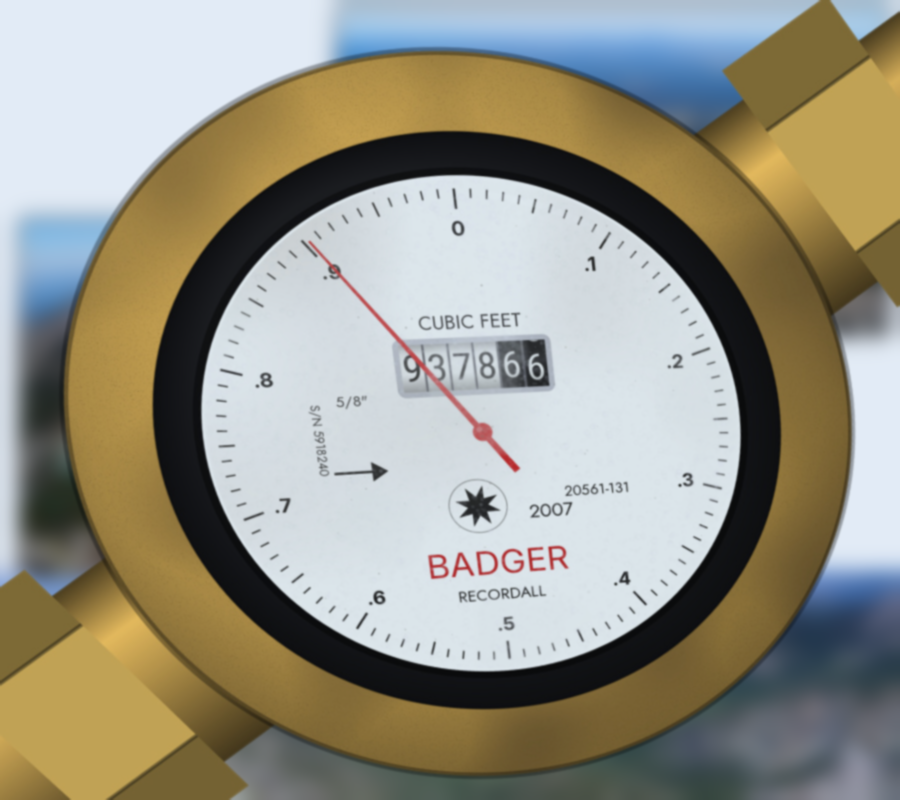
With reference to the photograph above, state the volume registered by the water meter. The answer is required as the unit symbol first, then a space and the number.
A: ft³ 937865.90
